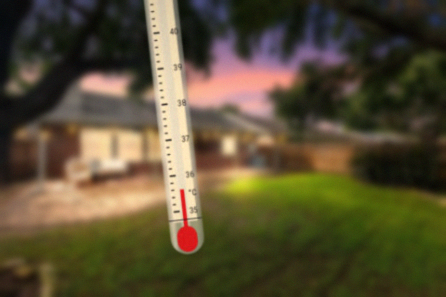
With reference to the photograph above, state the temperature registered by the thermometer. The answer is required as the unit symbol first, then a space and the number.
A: °C 35.6
